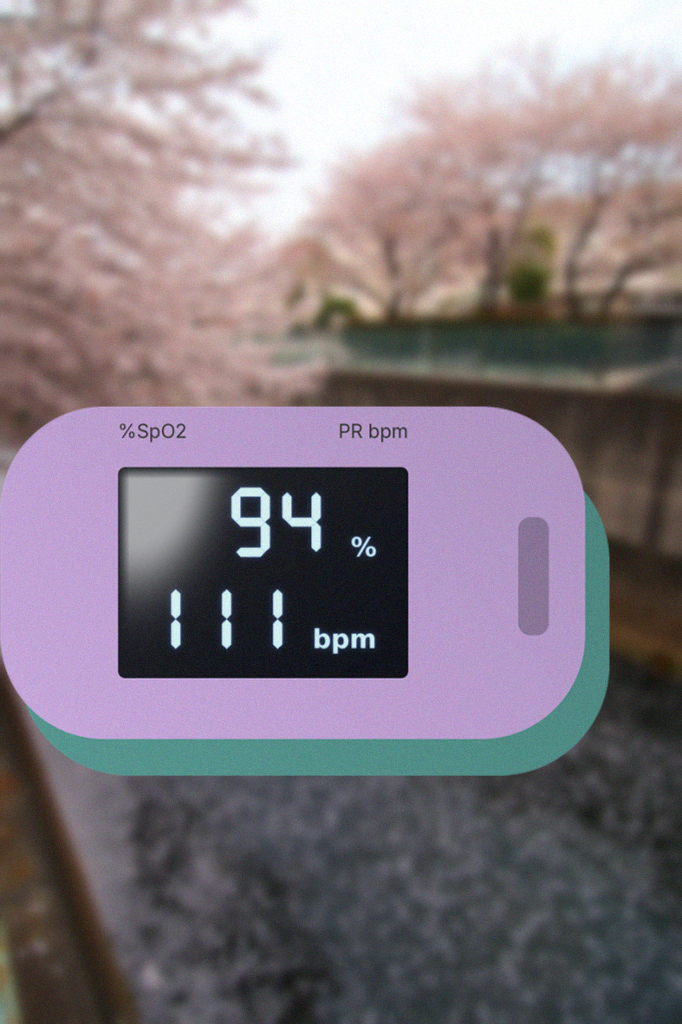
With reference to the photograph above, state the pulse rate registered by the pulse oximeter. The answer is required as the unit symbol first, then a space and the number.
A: bpm 111
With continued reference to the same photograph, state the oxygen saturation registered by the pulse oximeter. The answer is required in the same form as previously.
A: % 94
